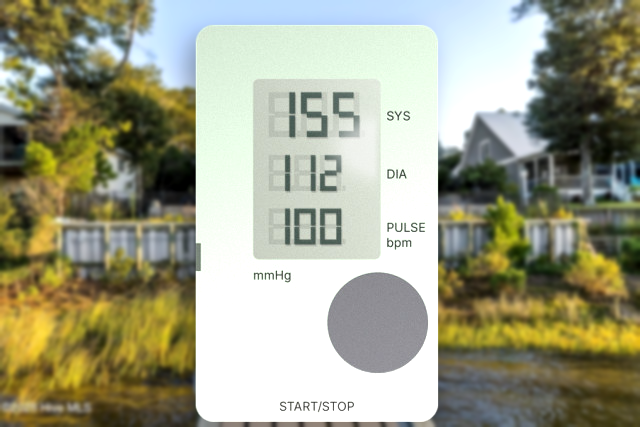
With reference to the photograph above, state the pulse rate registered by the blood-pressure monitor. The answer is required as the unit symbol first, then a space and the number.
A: bpm 100
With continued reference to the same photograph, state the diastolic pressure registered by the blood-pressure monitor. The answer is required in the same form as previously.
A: mmHg 112
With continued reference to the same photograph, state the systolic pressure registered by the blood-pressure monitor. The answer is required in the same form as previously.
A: mmHg 155
